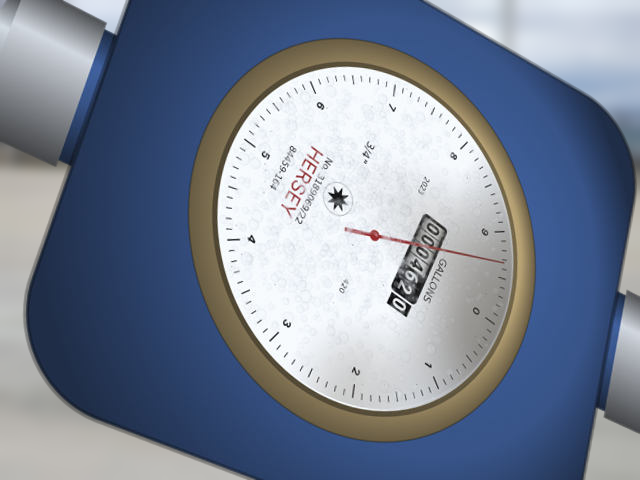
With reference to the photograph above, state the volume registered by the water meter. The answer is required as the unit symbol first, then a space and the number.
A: gal 4619.3
